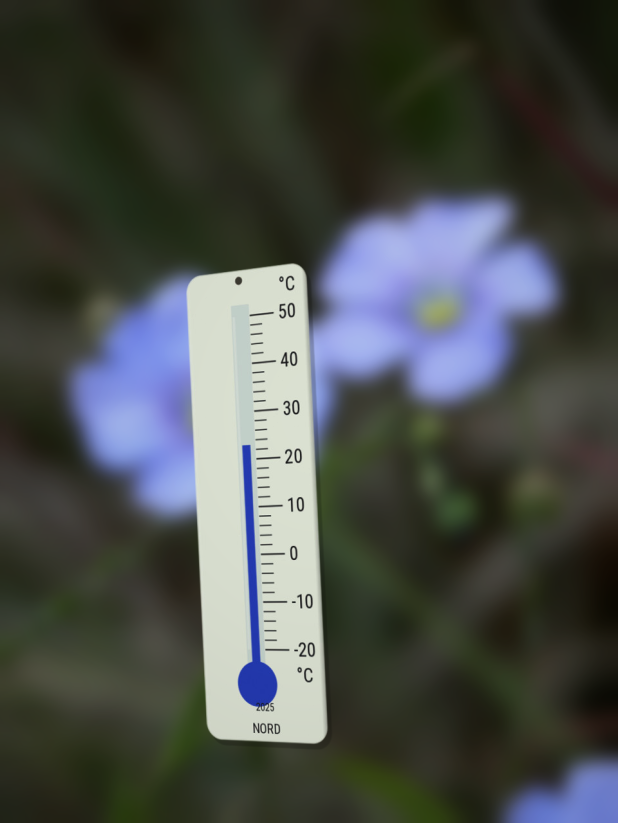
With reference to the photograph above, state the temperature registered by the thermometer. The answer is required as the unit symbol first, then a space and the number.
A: °C 23
